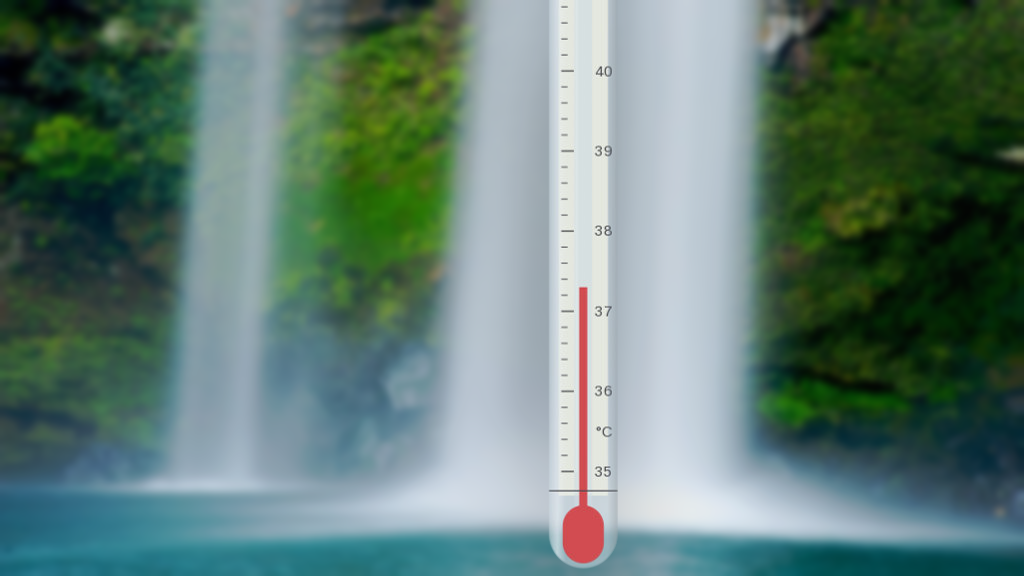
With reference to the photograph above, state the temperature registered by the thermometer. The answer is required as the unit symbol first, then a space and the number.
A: °C 37.3
